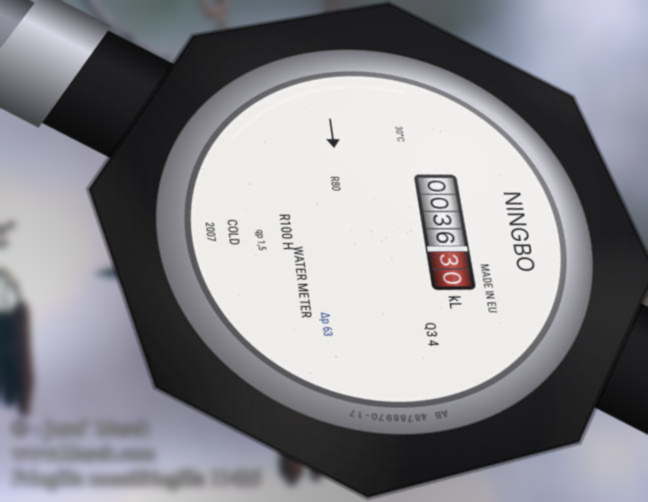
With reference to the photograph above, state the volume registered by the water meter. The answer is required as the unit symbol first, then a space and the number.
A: kL 36.30
